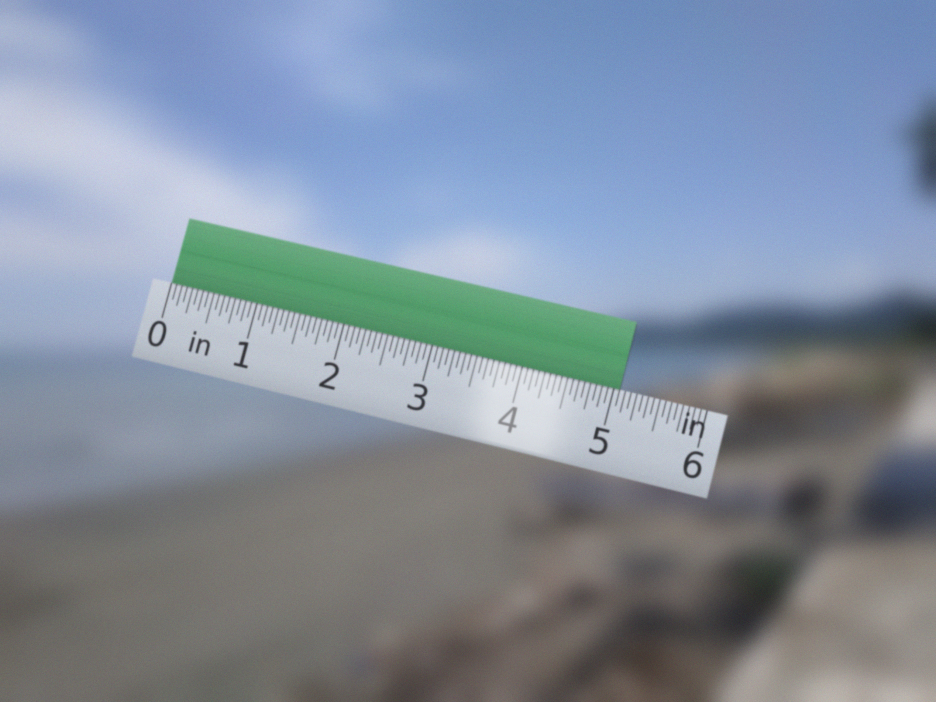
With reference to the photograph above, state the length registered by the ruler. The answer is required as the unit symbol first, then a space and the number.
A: in 5.0625
